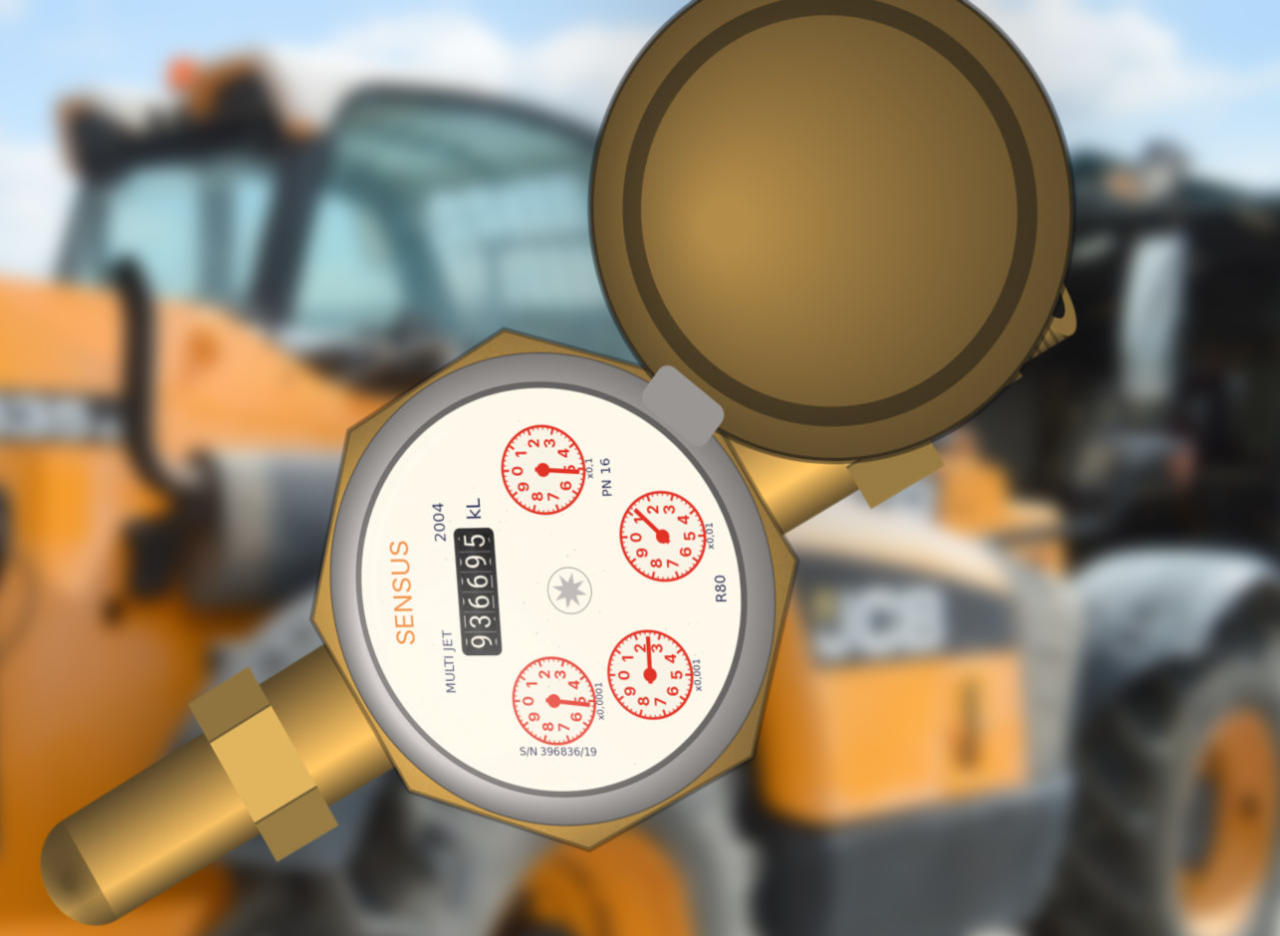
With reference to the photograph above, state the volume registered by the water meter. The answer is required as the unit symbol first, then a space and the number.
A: kL 936695.5125
